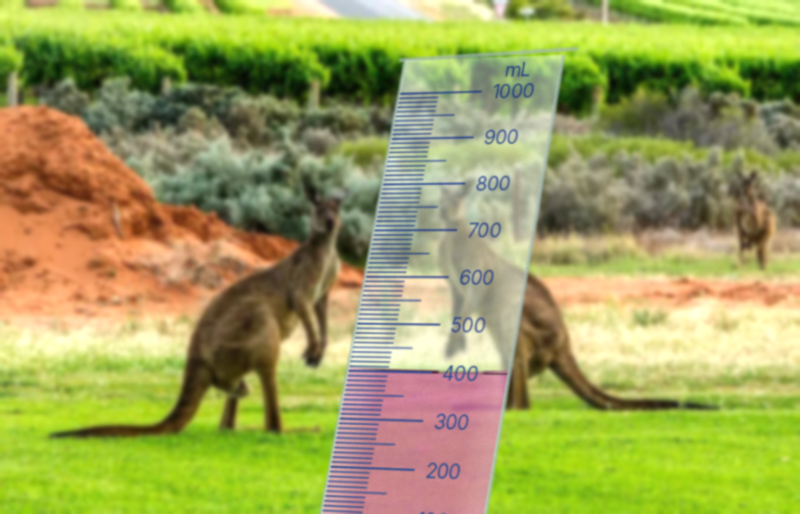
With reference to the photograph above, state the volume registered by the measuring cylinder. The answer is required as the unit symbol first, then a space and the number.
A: mL 400
